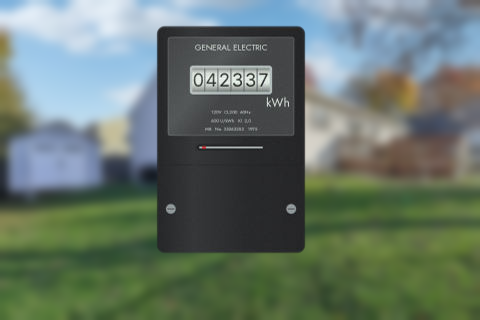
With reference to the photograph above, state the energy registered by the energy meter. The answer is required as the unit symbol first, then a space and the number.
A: kWh 42337
